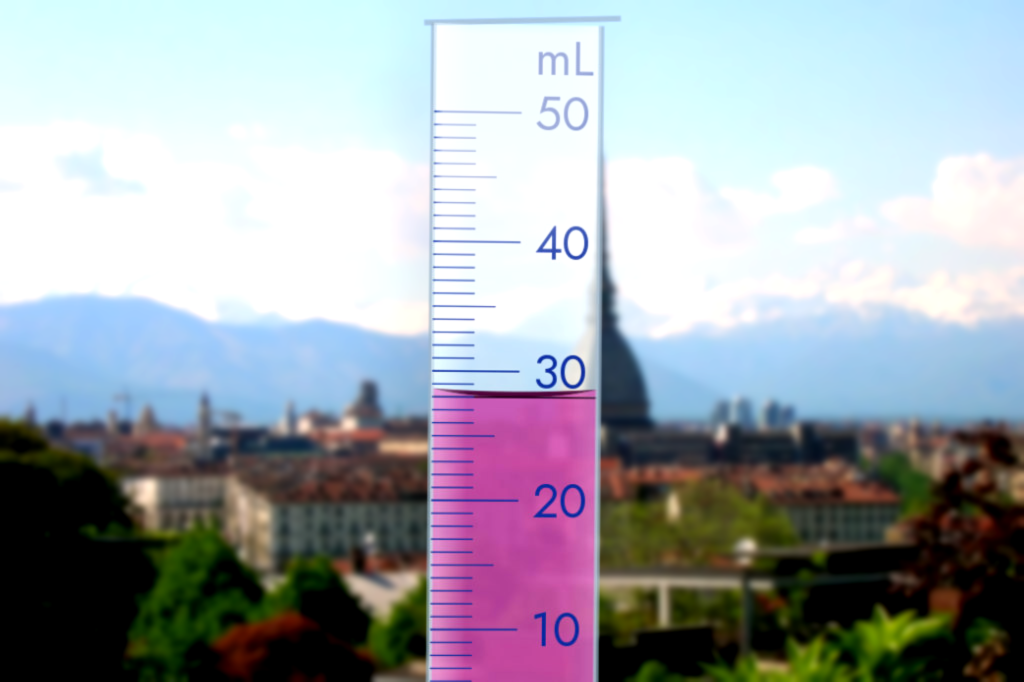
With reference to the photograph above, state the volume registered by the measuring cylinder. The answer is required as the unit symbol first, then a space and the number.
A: mL 28
